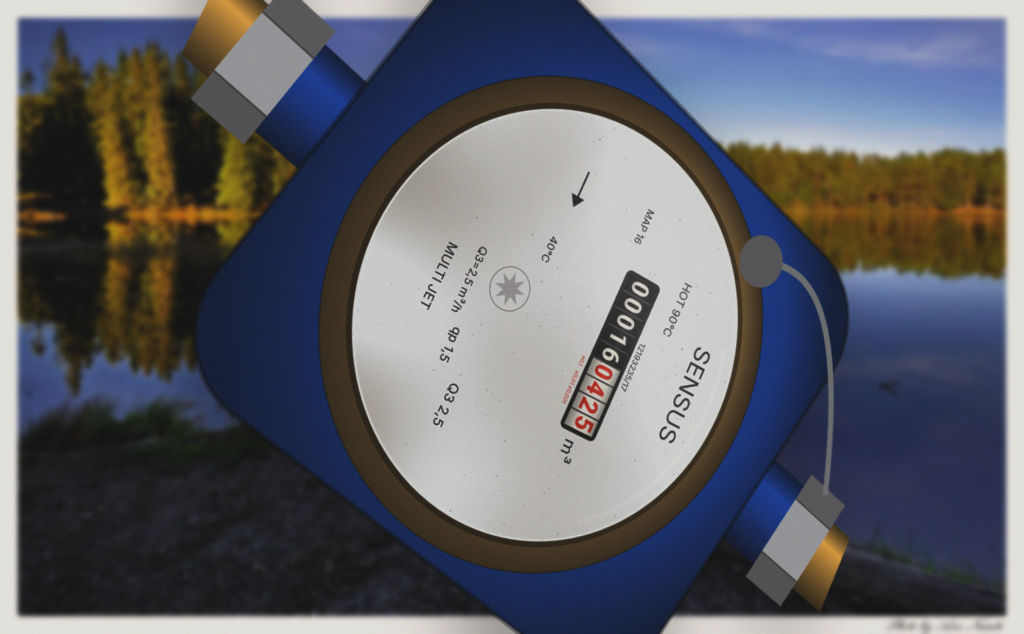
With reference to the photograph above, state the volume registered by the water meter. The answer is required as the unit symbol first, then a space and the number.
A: m³ 16.0425
